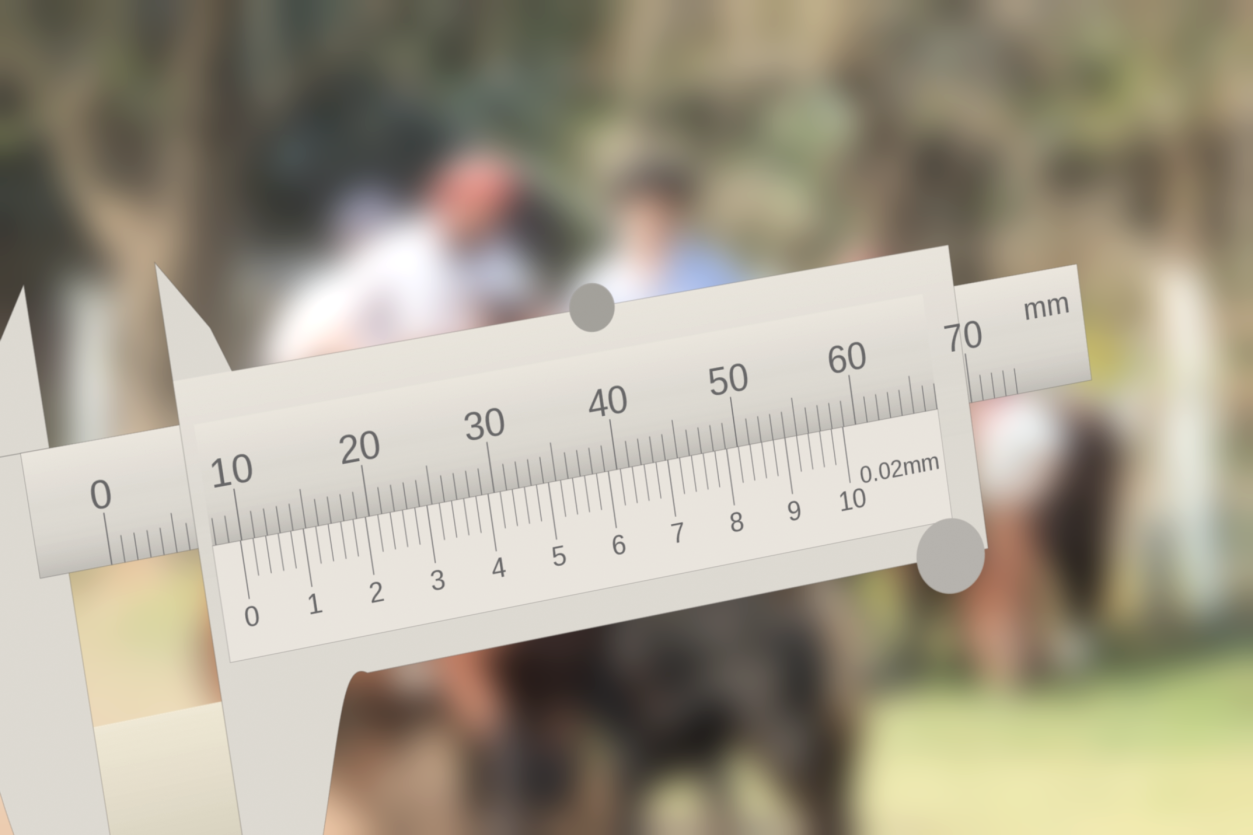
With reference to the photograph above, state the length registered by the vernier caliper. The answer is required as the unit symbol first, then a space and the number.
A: mm 9.9
